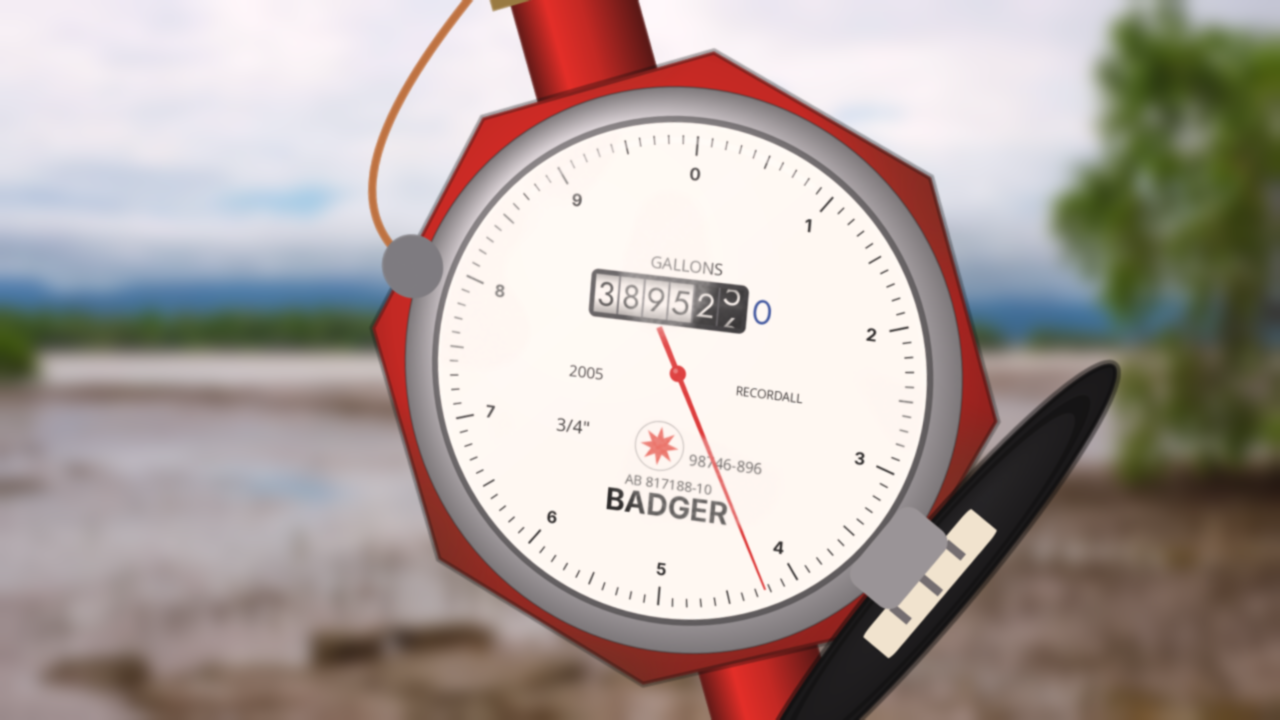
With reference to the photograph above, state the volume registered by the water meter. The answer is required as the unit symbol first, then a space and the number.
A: gal 3895254.2
